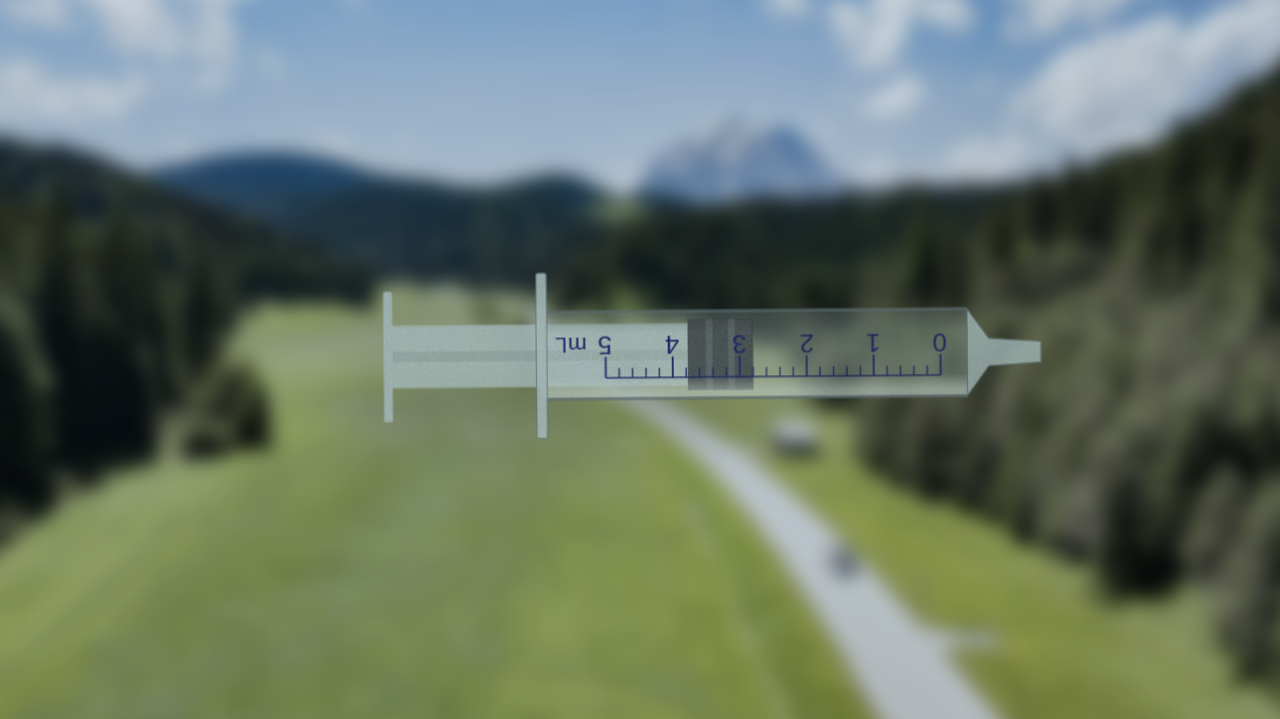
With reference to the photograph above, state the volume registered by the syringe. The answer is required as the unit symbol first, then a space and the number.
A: mL 2.8
